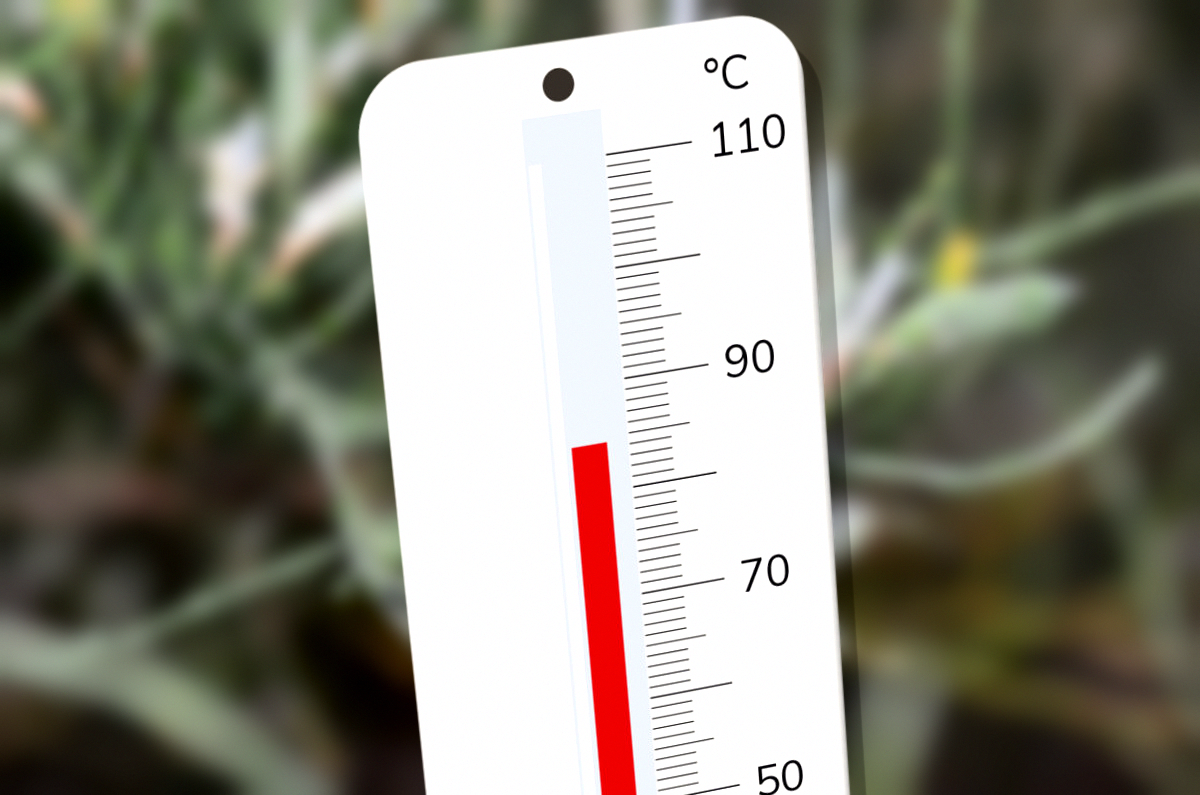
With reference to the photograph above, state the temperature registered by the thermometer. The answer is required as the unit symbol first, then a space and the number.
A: °C 84.5
